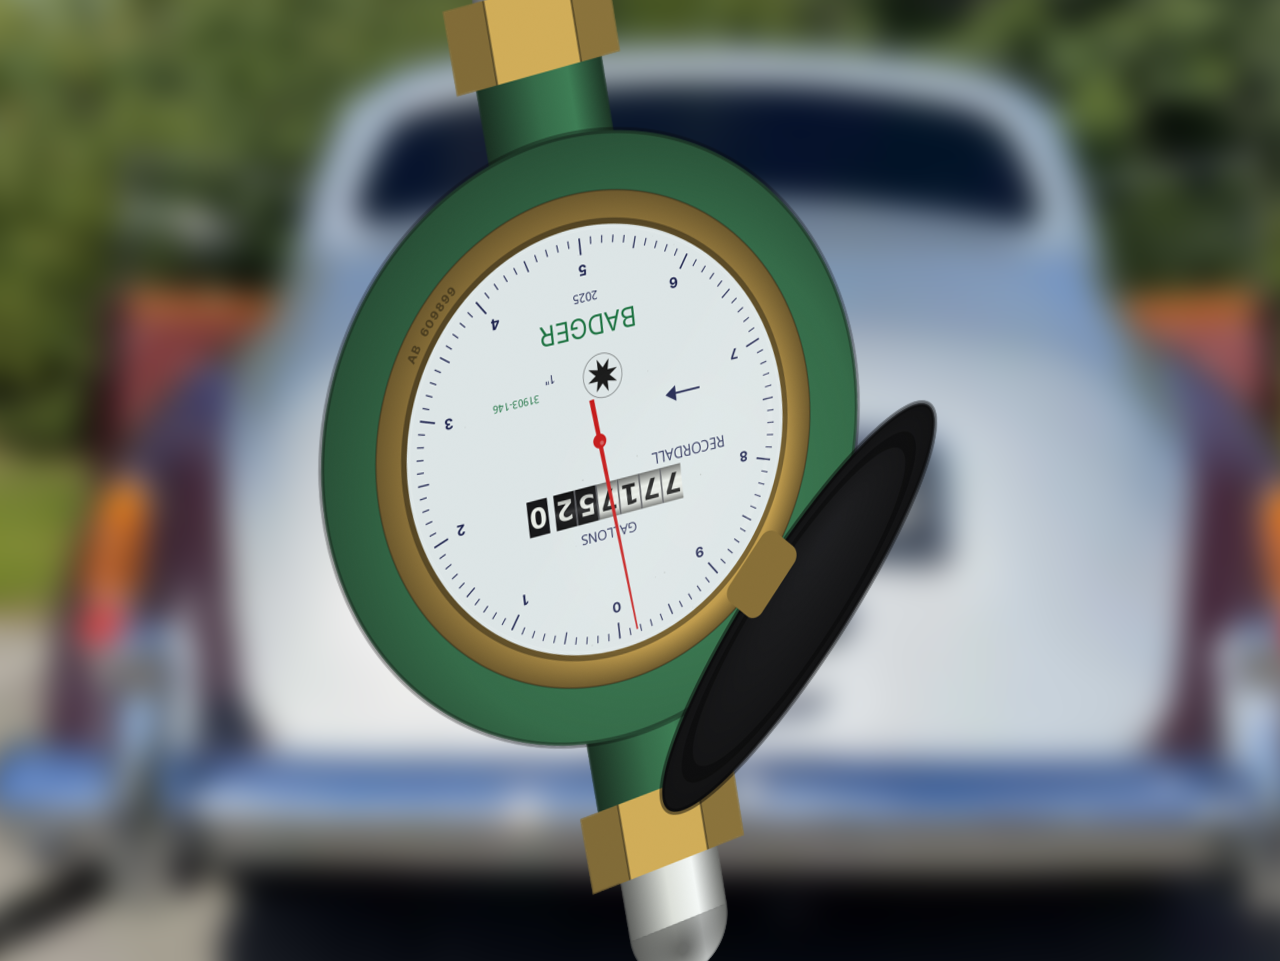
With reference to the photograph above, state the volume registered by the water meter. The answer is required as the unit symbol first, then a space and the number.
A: gal 7717519.8
